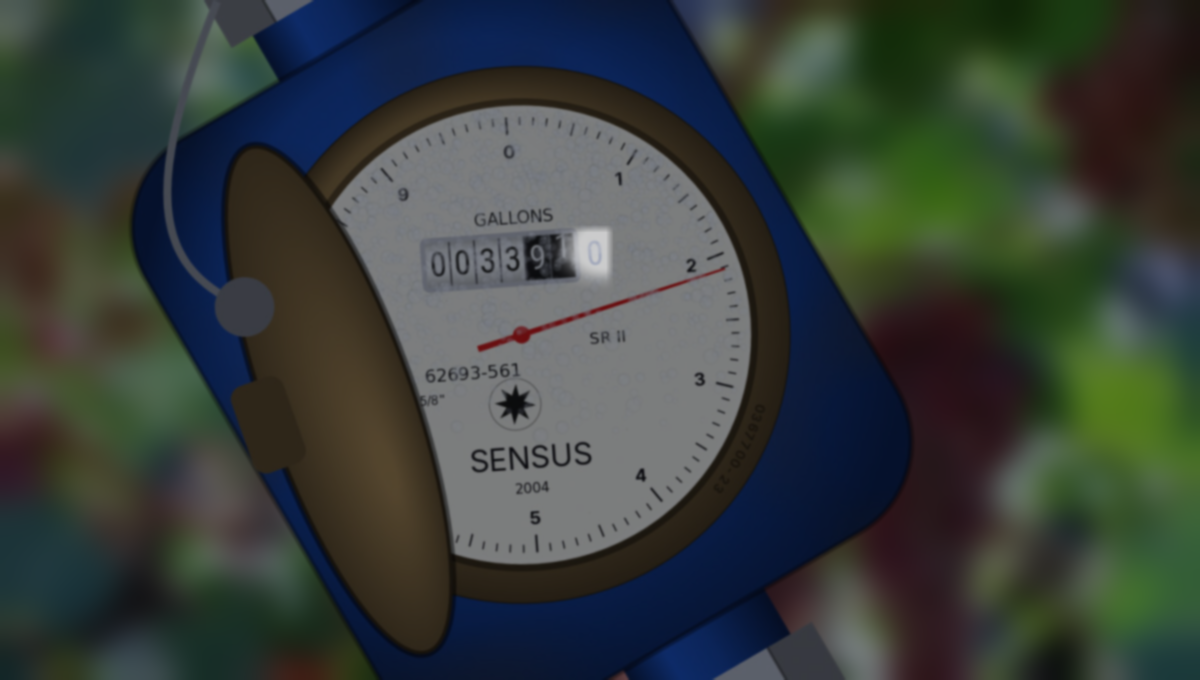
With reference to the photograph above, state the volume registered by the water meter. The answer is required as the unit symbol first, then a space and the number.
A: gal 33912.1
